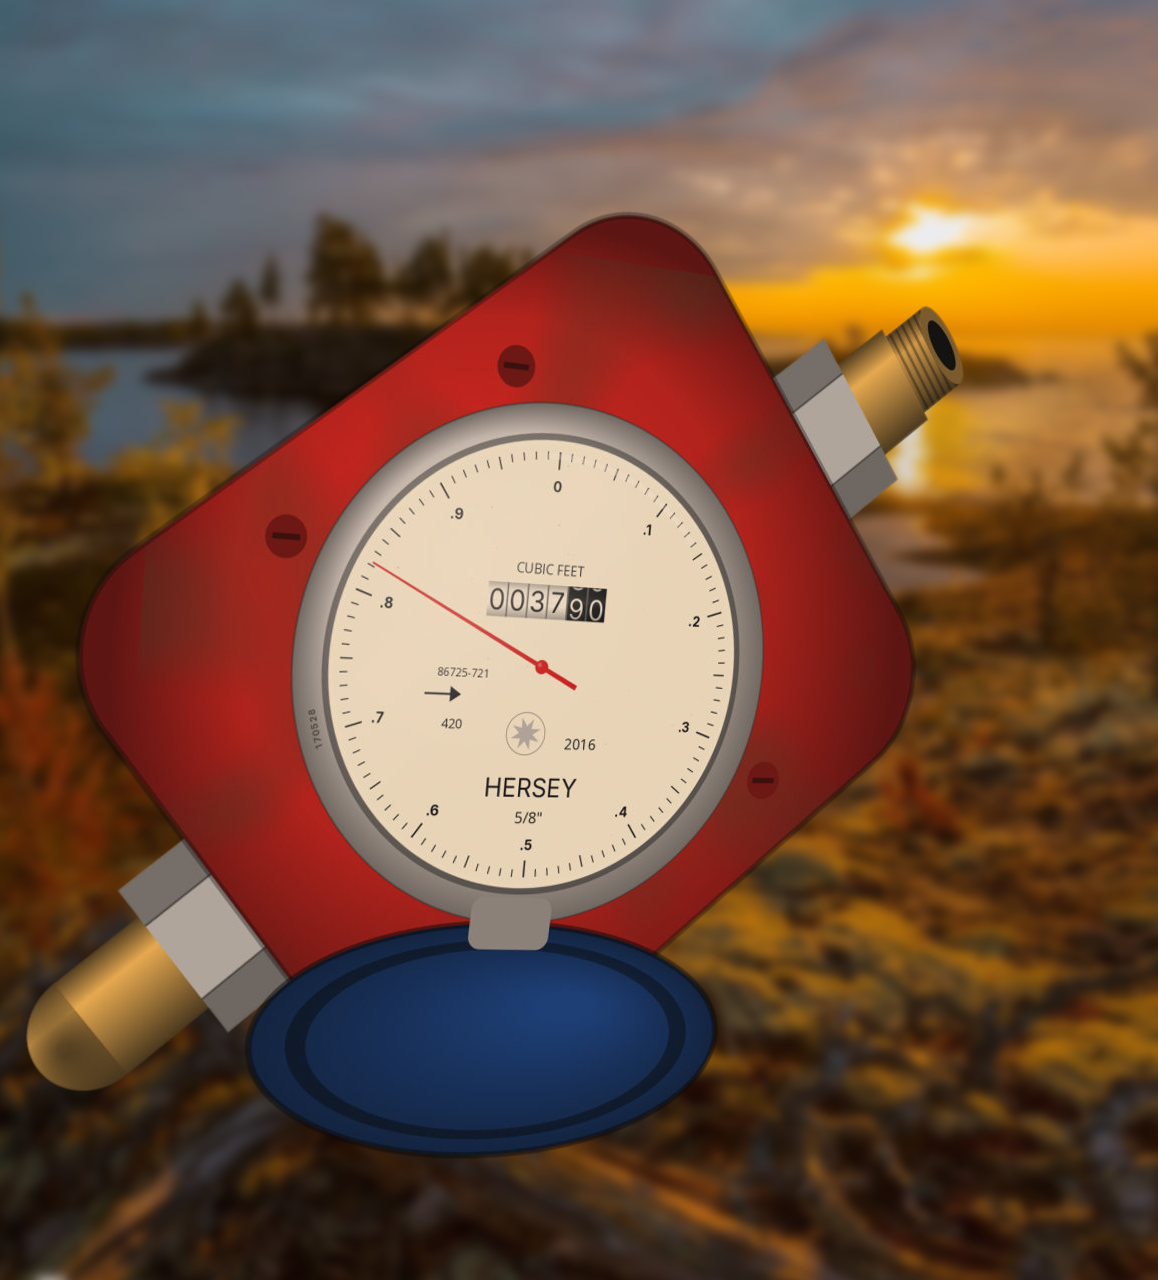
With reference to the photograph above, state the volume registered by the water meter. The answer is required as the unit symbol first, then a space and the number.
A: ft³ 3789.82
